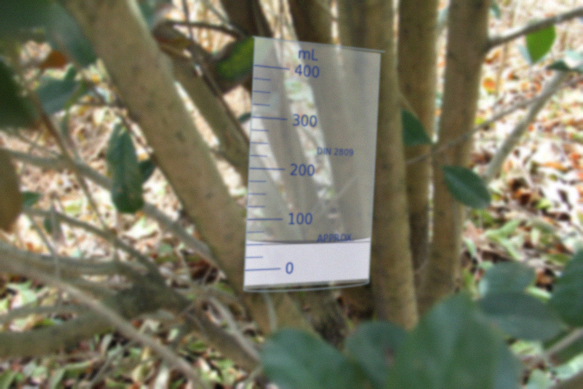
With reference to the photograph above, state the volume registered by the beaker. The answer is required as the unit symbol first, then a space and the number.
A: mL 50
